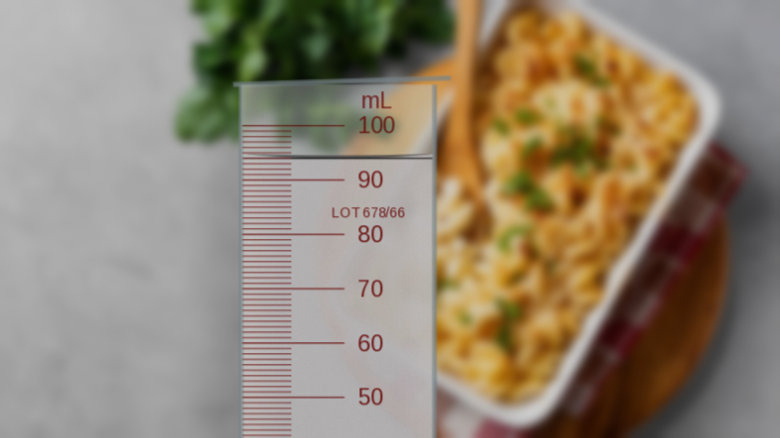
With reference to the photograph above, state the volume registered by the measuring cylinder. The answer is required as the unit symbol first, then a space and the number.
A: mL 94
